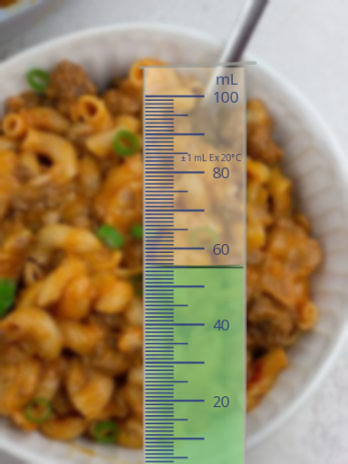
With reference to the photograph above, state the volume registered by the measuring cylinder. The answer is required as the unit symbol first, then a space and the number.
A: mL 55
